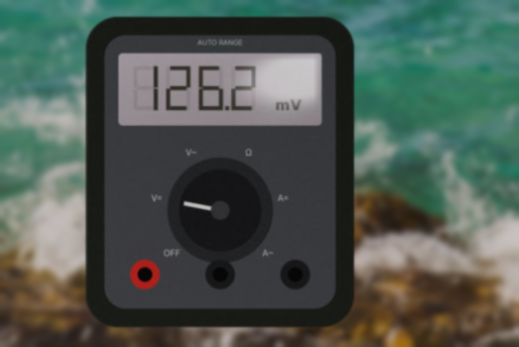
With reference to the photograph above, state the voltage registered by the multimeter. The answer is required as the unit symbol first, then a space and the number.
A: mV 126.2
